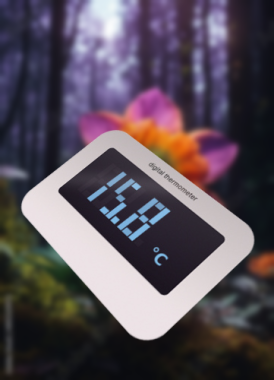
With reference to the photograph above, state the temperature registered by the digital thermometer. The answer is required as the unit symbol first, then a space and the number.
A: °C 15.8
